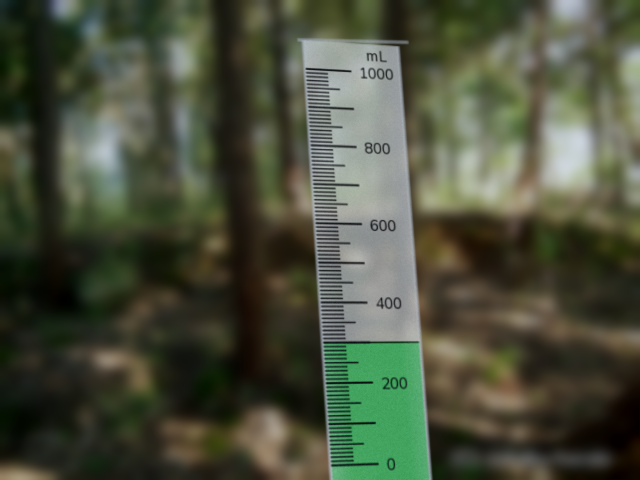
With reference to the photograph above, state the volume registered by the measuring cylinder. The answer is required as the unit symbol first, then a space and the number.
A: mL 300
